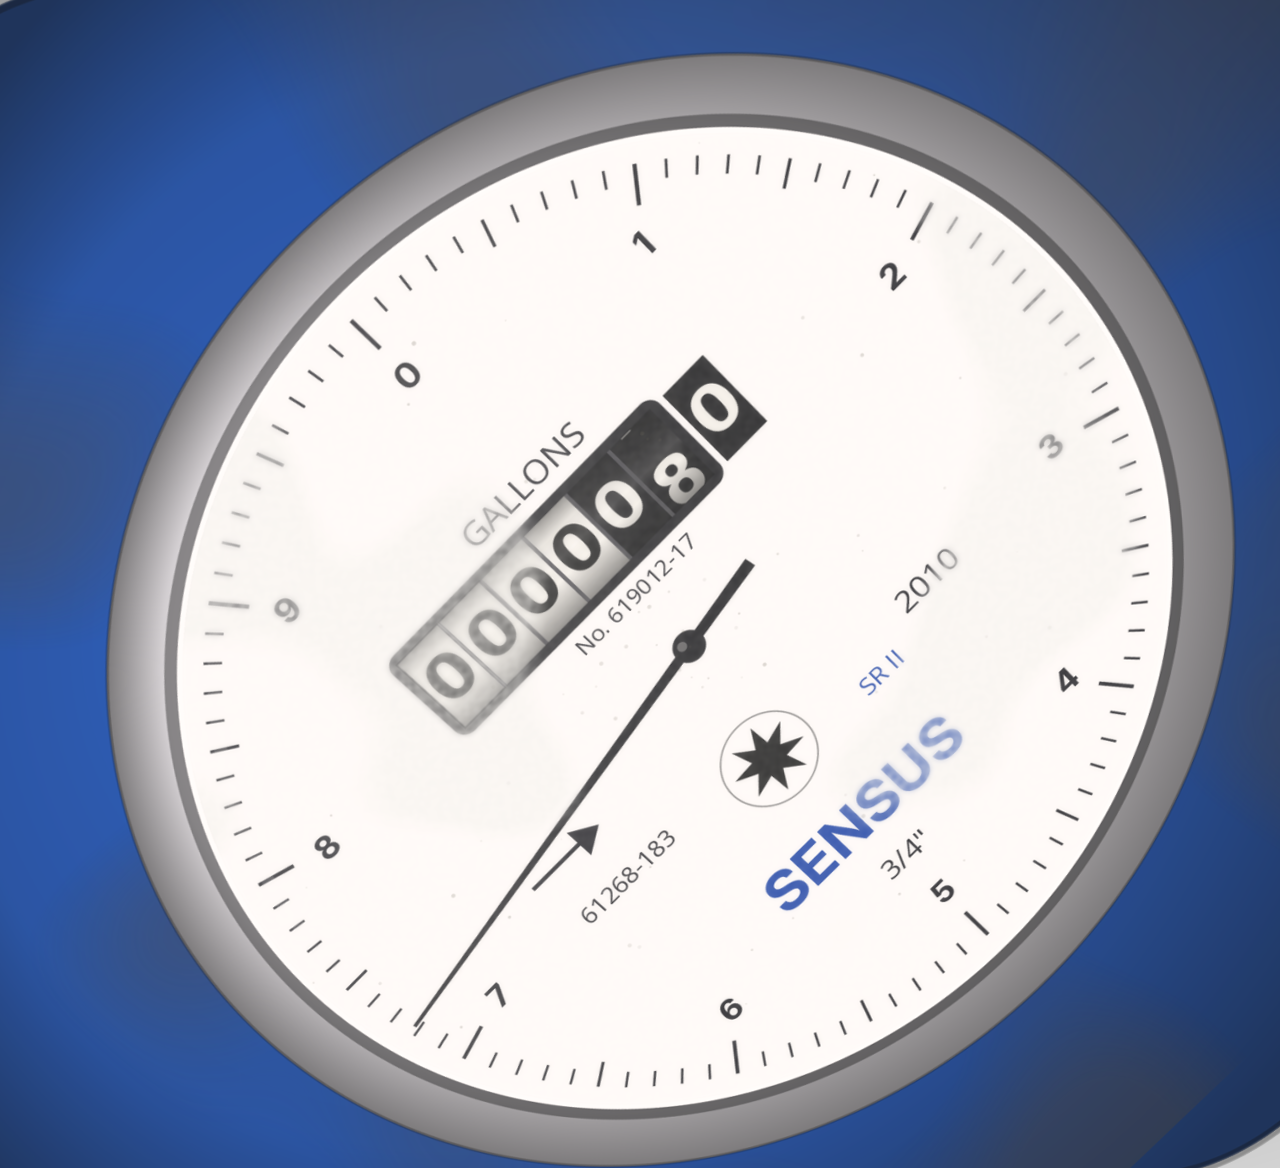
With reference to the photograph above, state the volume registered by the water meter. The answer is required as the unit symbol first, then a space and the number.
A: gal 77.2
